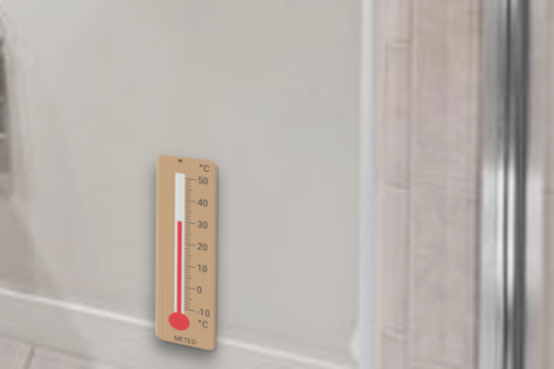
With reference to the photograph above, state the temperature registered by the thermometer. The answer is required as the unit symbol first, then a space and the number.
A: °C 30
